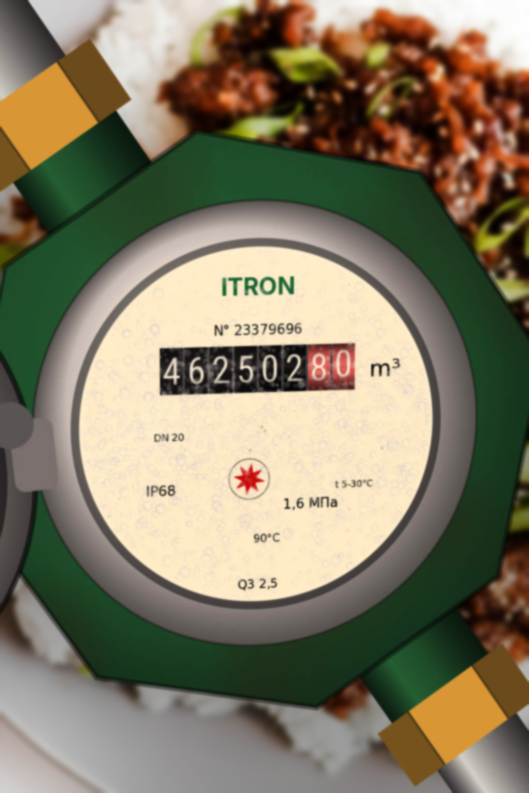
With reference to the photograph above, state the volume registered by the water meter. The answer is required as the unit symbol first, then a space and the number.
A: m³ 462502.80
